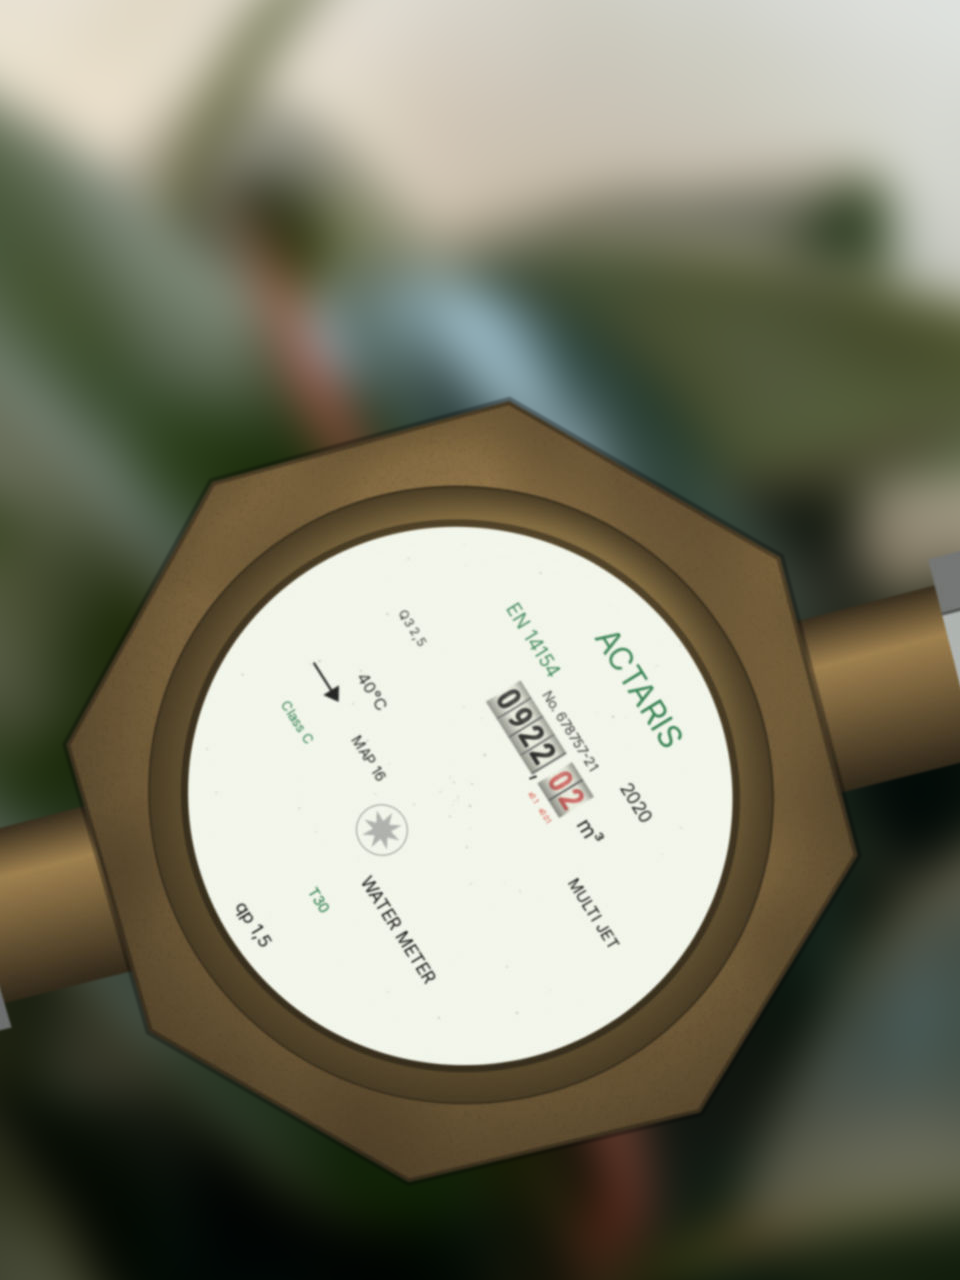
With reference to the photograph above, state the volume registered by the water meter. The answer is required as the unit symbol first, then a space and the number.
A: m³ 922.02
